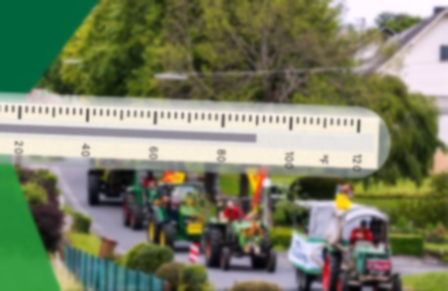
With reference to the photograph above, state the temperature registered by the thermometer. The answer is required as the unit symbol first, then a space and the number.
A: °F 90
